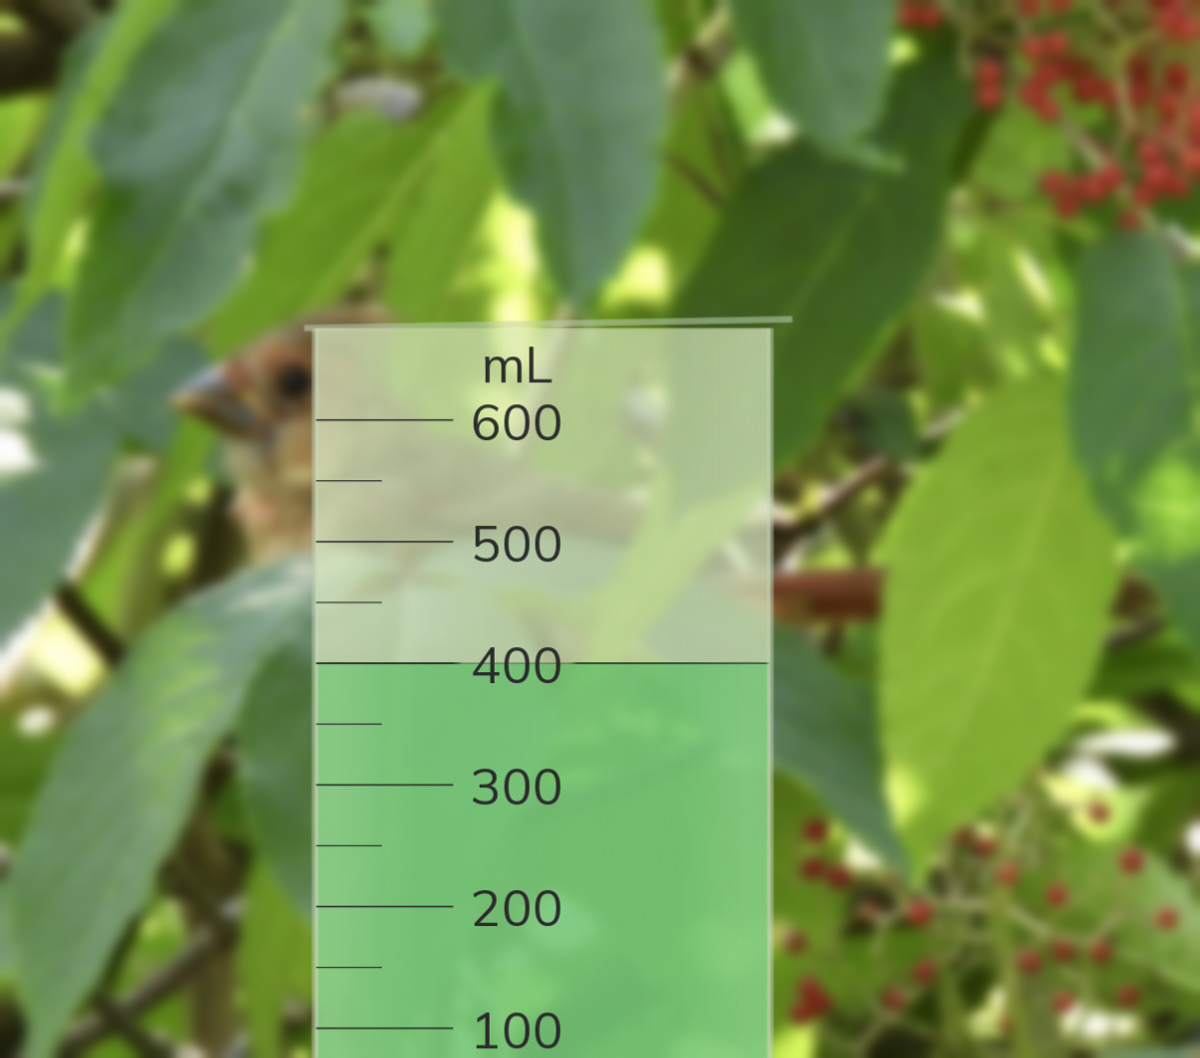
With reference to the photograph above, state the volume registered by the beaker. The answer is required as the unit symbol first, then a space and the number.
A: mL 400
